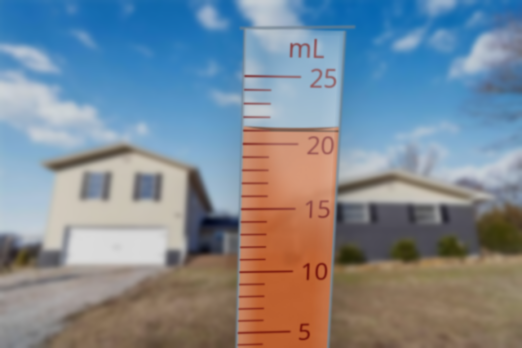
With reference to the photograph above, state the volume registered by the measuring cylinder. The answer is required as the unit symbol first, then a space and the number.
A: mL 21
